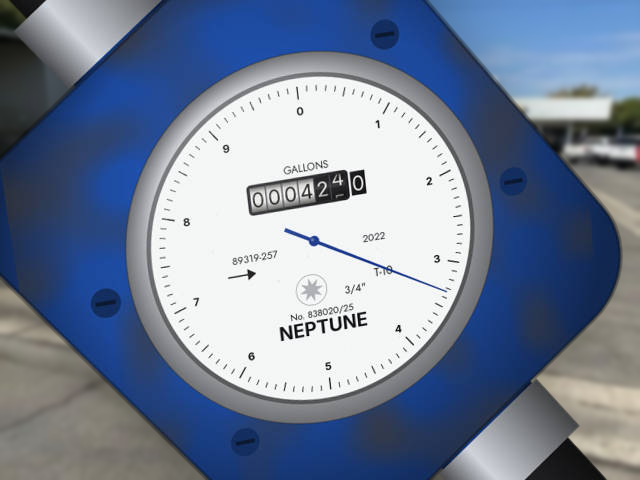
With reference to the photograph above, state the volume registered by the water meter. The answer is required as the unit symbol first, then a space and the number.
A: gal 4243.3
